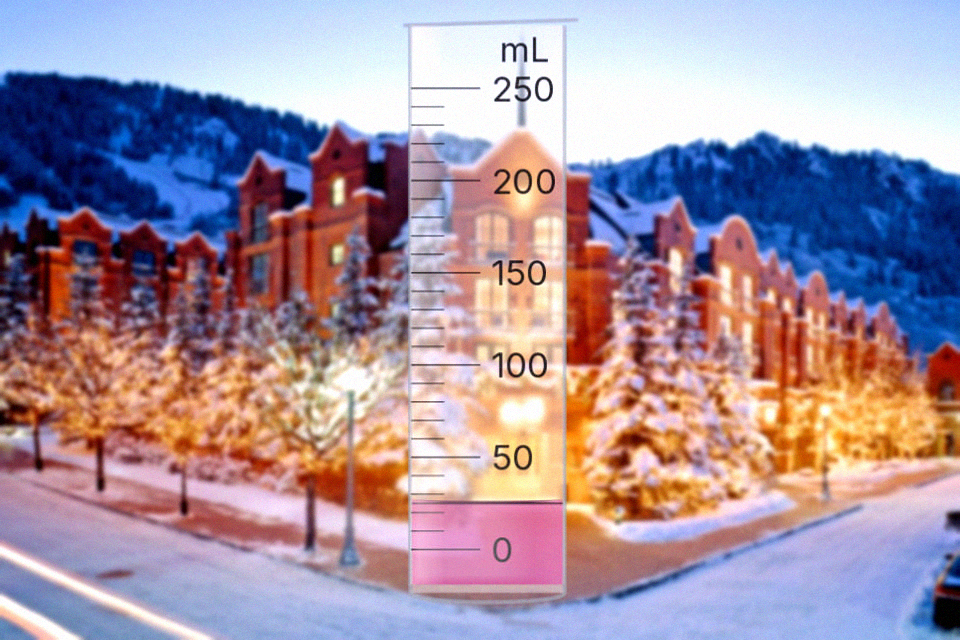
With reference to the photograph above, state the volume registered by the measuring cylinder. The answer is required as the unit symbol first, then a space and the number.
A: mL 25
